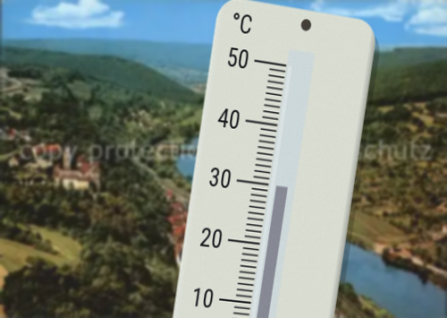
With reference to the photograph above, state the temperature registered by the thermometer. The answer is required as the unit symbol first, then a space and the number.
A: °C 30
